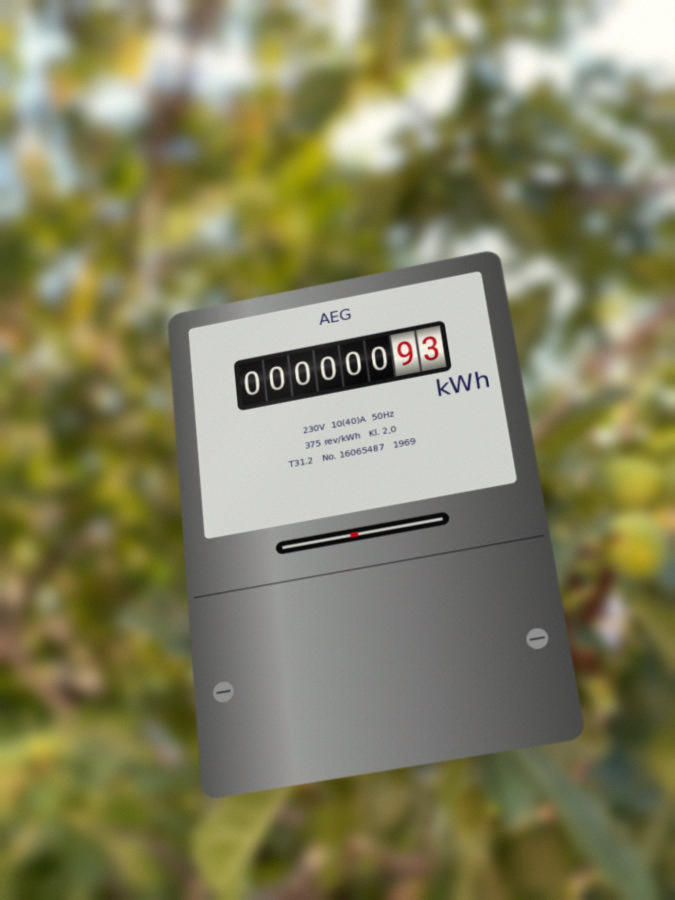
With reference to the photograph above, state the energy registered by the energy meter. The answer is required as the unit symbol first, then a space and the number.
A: kWh 0.93
